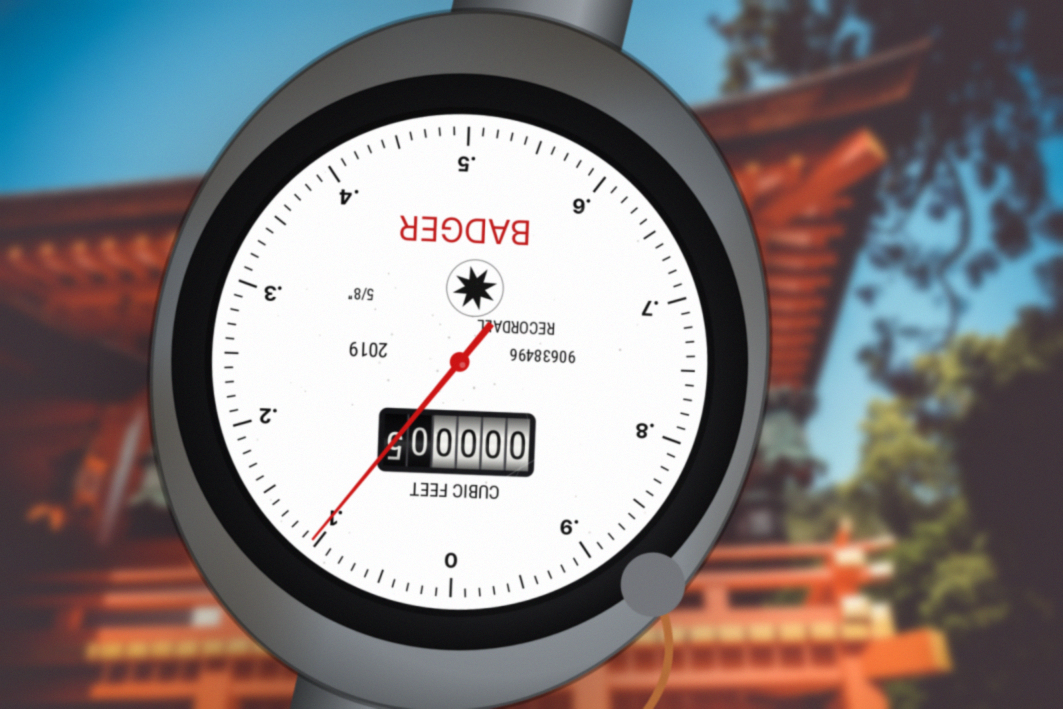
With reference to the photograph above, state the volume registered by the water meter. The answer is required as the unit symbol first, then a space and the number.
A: ft³ 5.10
